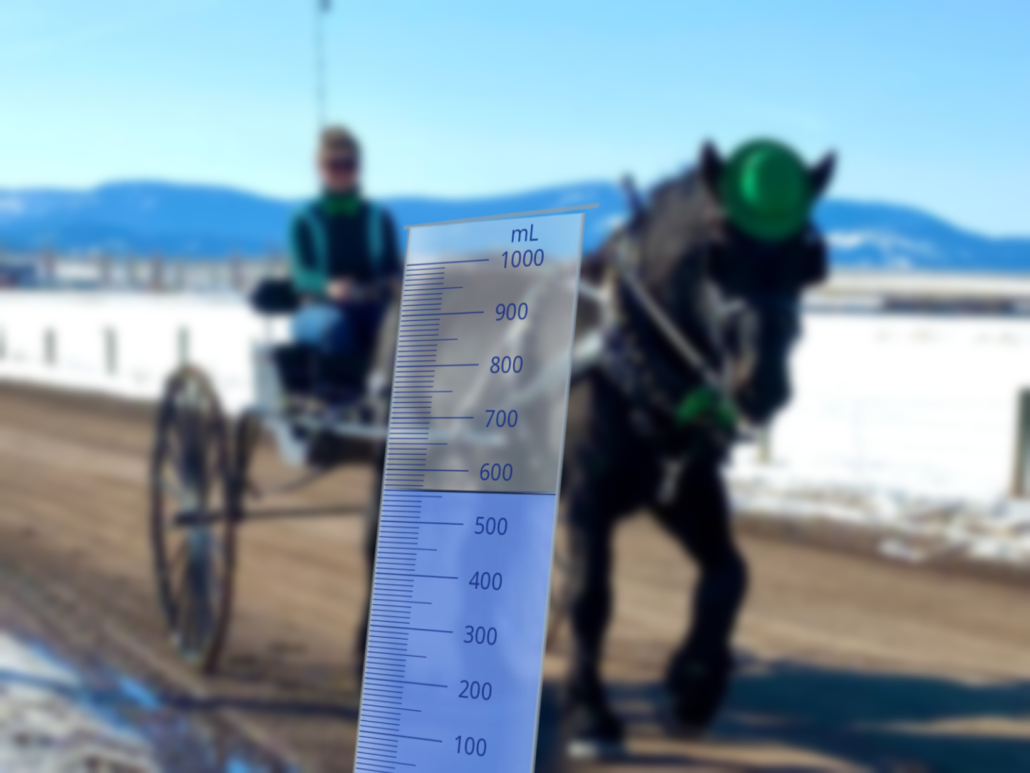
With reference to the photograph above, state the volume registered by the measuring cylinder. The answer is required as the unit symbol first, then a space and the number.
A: mL 560
